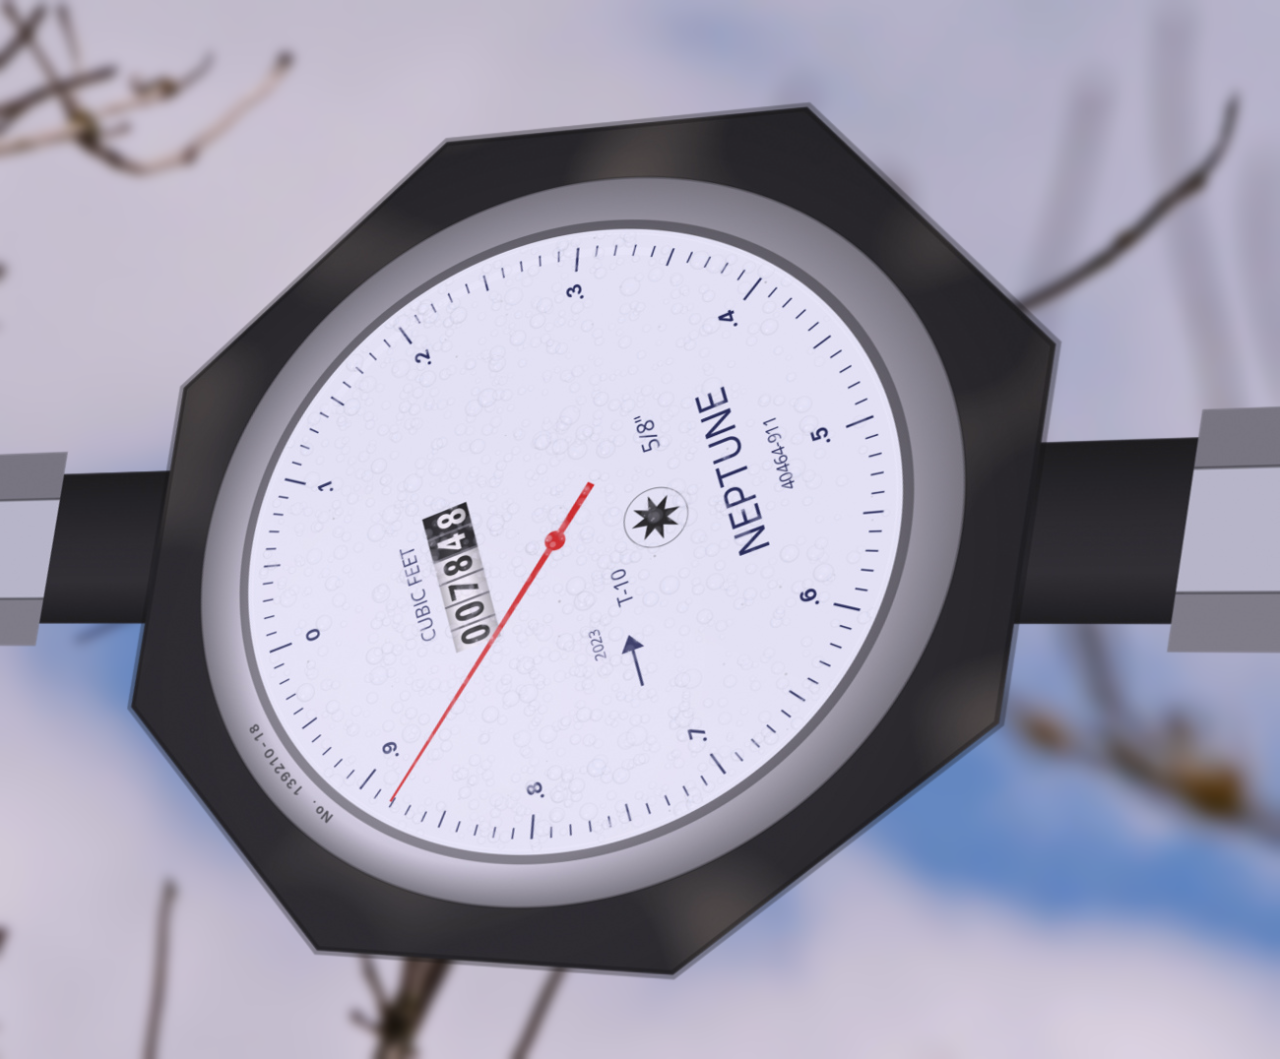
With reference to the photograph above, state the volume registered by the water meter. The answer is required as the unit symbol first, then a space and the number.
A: ft³ 7847.88
